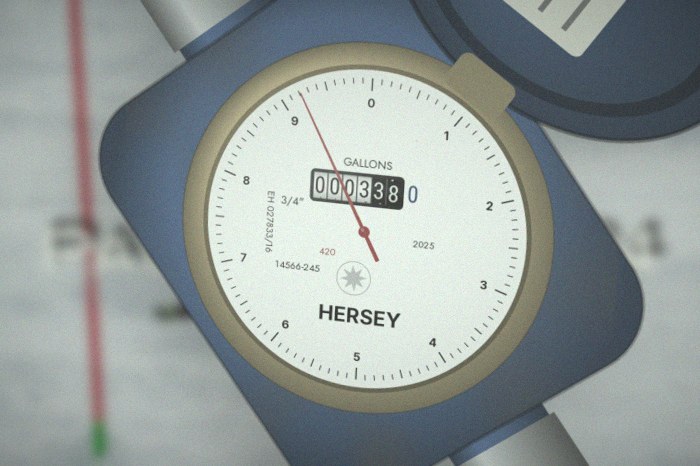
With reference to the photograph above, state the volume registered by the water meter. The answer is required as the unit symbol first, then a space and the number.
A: gal 3379.2
